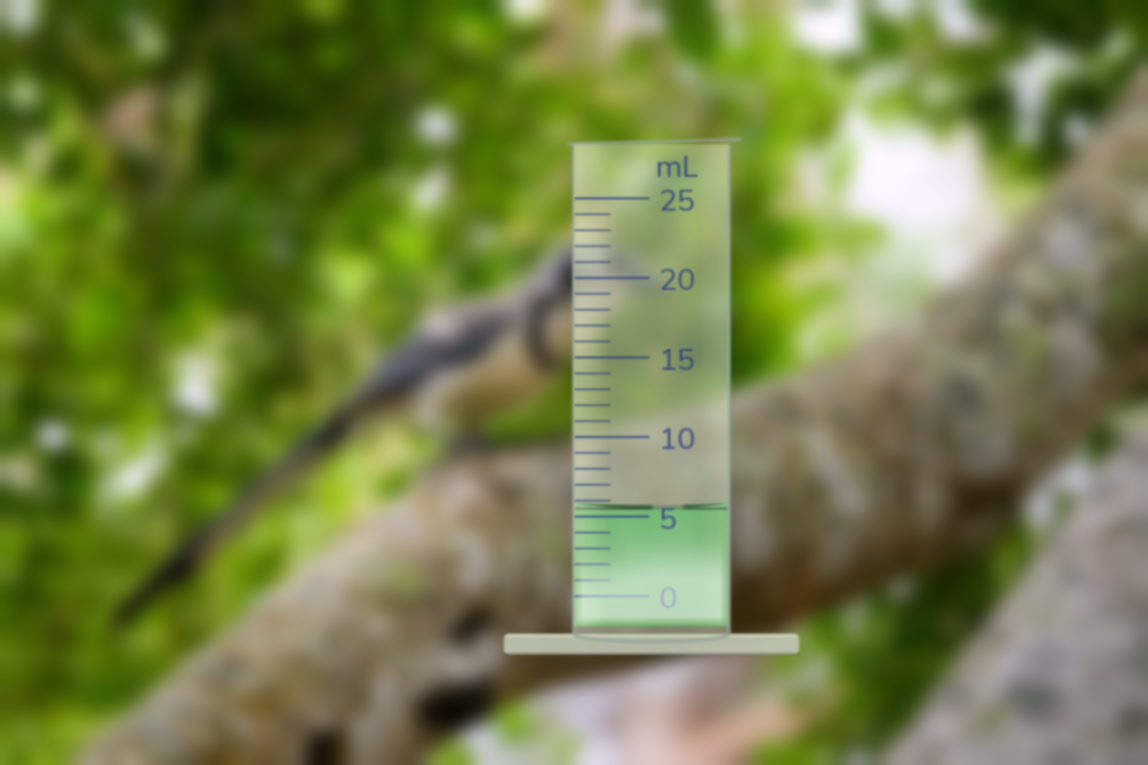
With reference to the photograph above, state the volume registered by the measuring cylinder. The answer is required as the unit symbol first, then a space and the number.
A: mL 5.5
